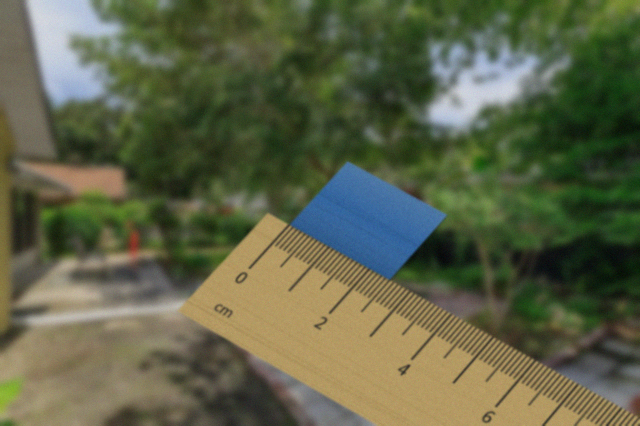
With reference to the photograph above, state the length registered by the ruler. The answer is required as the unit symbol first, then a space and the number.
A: cm 2.5
